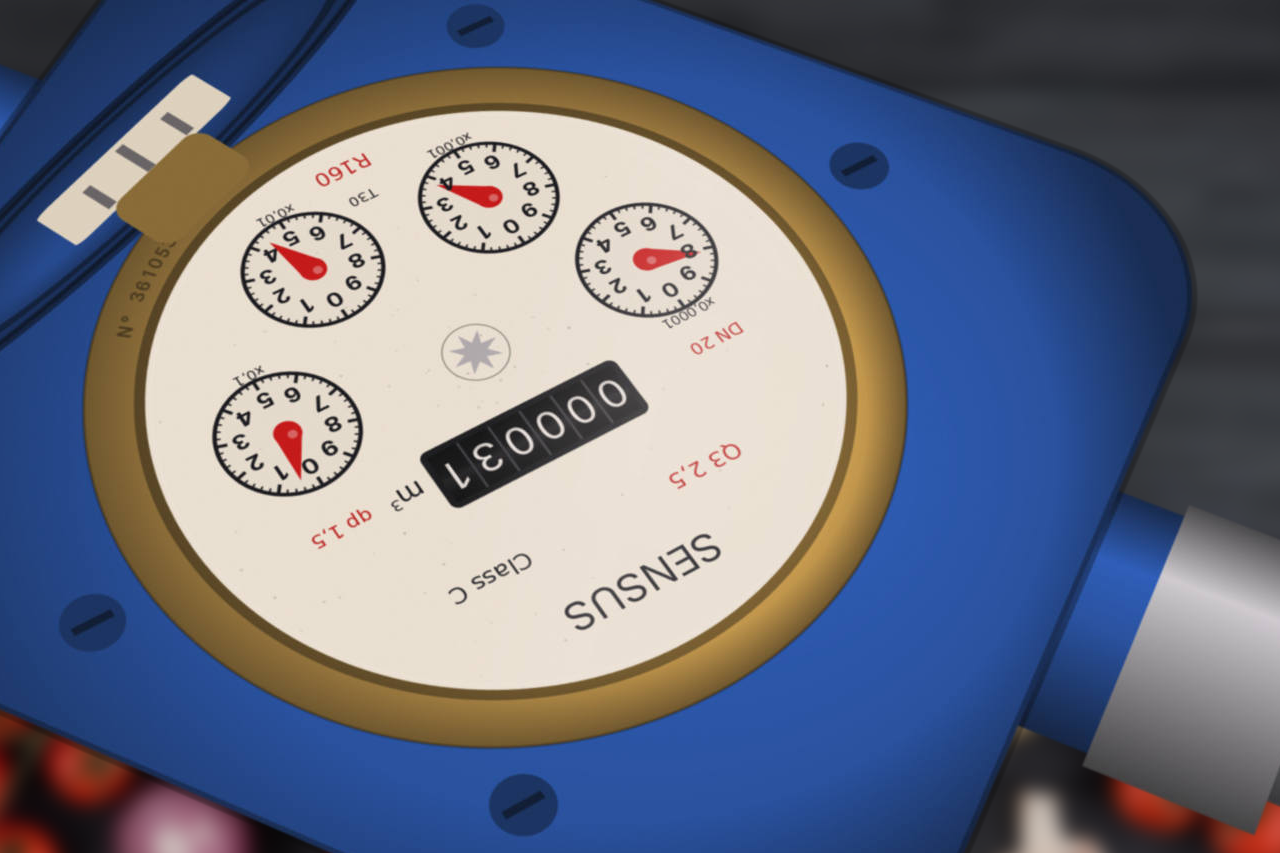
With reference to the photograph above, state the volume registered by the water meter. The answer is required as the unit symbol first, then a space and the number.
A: m³ 31.0438
